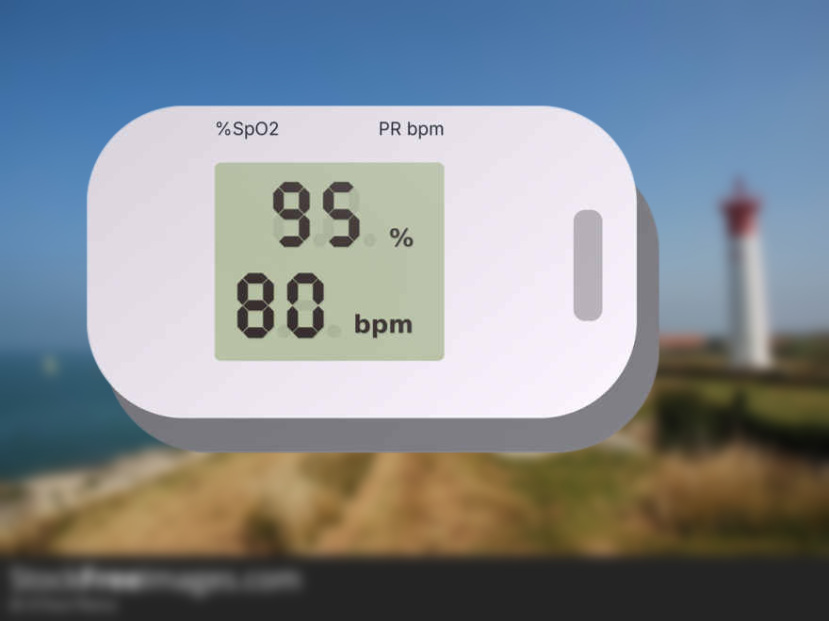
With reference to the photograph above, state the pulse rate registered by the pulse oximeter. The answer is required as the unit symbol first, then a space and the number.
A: bpm 80
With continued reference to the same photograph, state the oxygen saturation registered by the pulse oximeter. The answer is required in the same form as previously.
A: % 95
